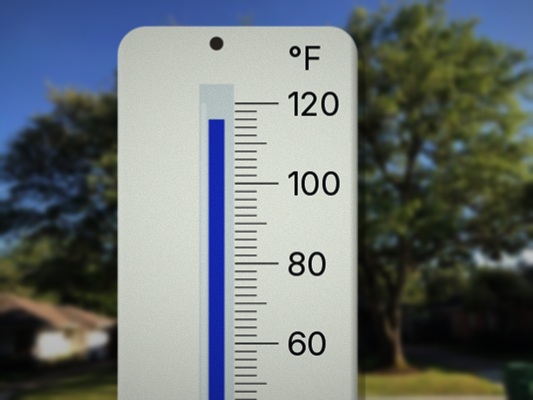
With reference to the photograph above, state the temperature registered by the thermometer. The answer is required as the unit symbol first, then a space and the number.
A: °F 116
